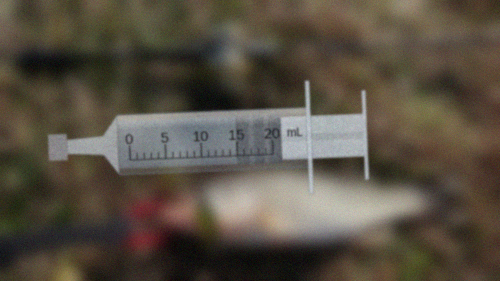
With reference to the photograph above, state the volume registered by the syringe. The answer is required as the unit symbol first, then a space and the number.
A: mL 15
